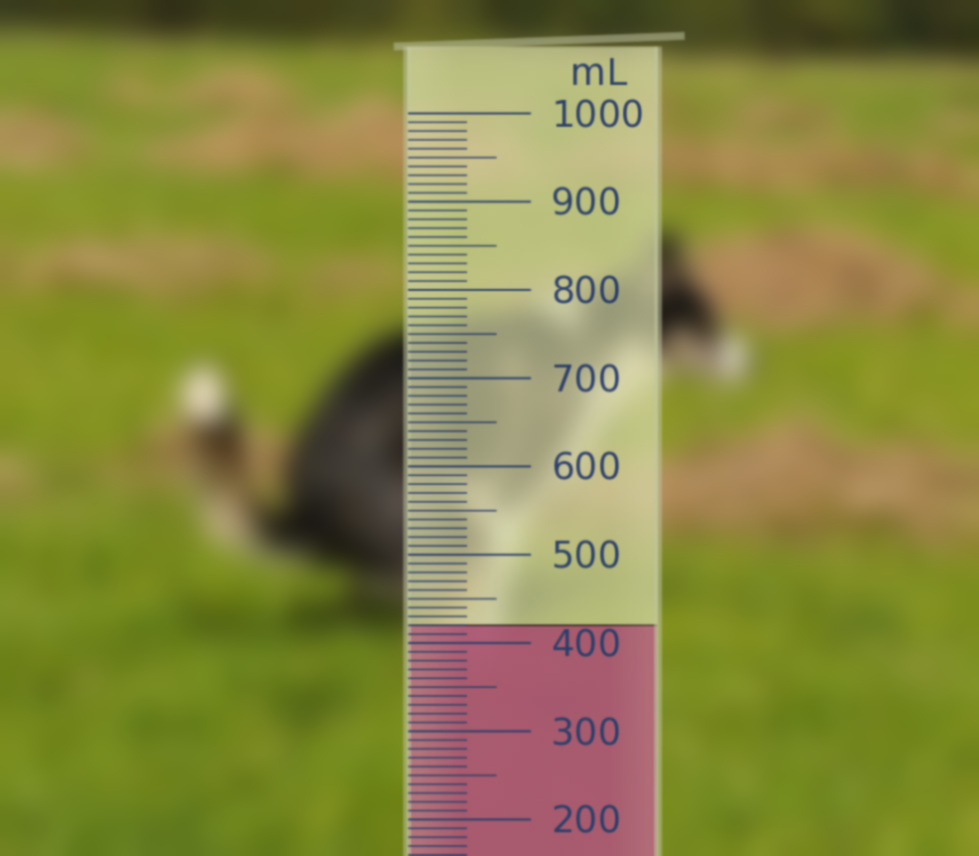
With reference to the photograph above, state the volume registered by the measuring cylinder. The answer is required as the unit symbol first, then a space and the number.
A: mL 420
